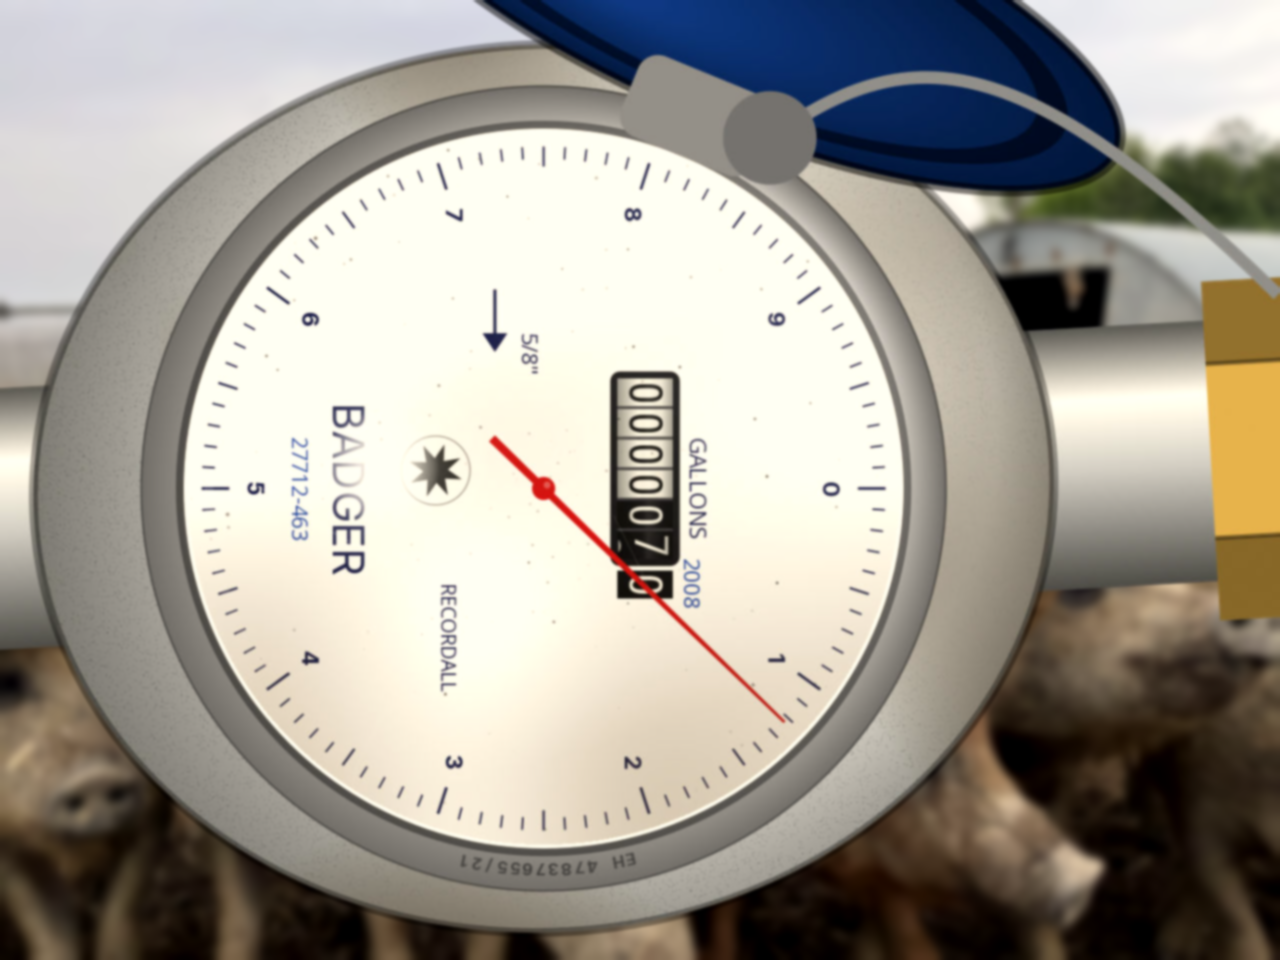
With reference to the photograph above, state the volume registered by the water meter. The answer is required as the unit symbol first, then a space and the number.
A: gal 71.2
